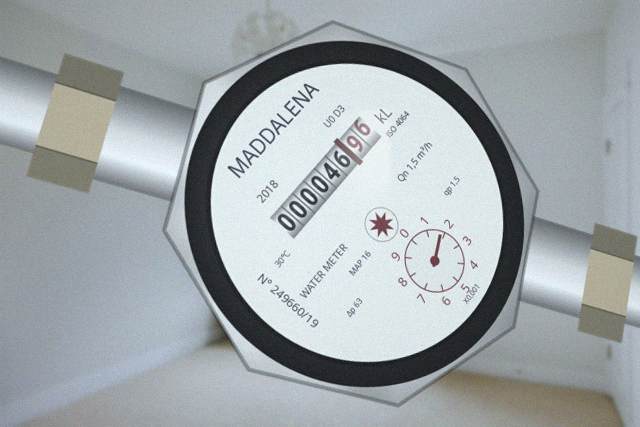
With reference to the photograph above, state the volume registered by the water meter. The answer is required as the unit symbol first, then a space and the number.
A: kL 46.961
